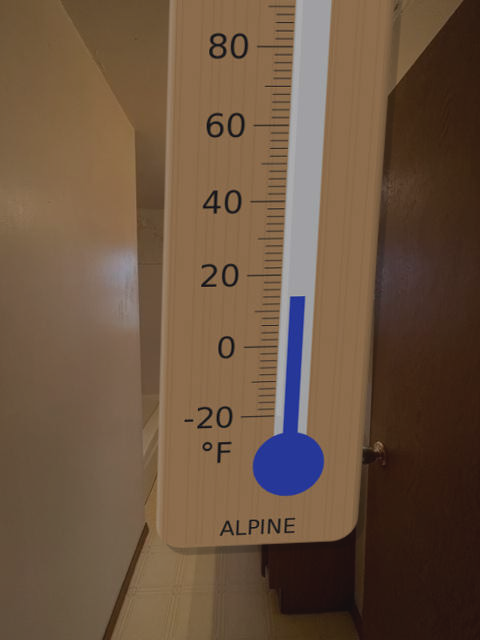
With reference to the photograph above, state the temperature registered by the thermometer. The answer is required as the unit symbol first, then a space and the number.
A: °F 14
